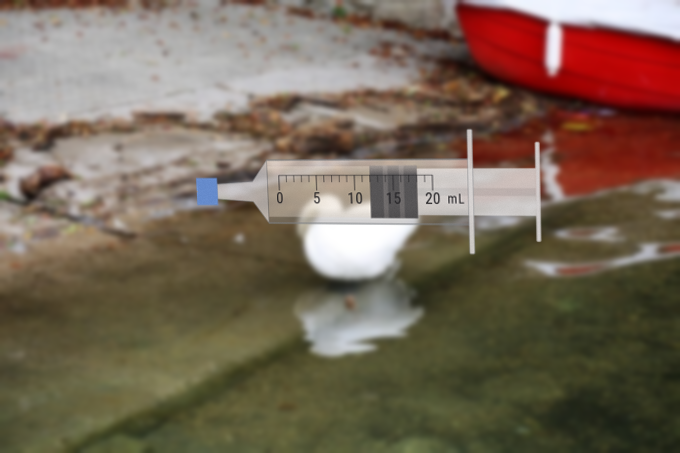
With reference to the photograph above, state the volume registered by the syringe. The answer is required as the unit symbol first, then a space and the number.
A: mL 12
